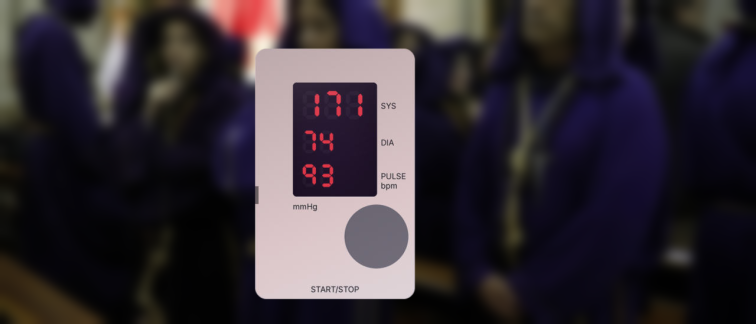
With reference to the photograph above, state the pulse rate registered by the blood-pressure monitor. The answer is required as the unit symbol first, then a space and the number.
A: bpm 93
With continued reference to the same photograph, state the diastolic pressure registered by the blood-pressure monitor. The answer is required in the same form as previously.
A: mmHg 74
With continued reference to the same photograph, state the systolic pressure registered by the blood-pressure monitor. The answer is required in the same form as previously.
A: mmHg 171
